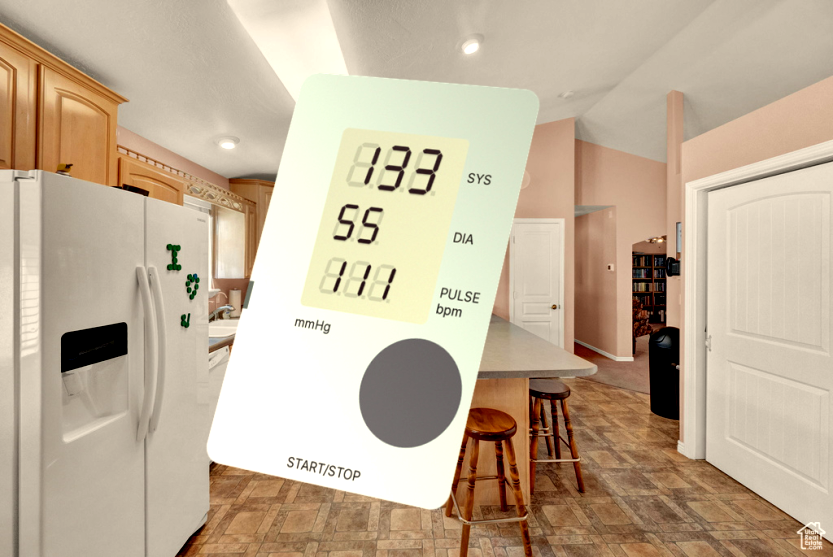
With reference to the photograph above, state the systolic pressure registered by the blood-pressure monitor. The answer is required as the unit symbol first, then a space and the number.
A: mmHg 133
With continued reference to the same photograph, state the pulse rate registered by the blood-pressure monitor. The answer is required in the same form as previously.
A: bpm 111
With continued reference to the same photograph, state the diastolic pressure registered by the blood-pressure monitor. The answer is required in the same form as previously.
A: mmHg 55
